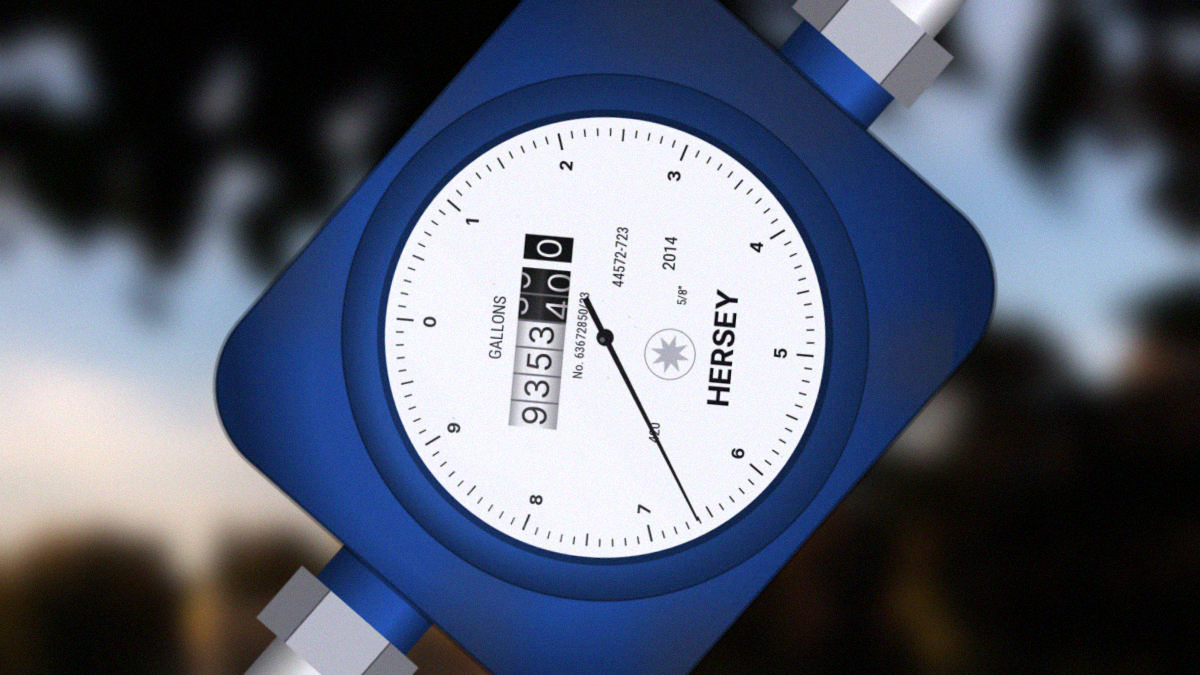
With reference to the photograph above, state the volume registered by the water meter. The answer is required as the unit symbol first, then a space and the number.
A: gal 9353396.6
